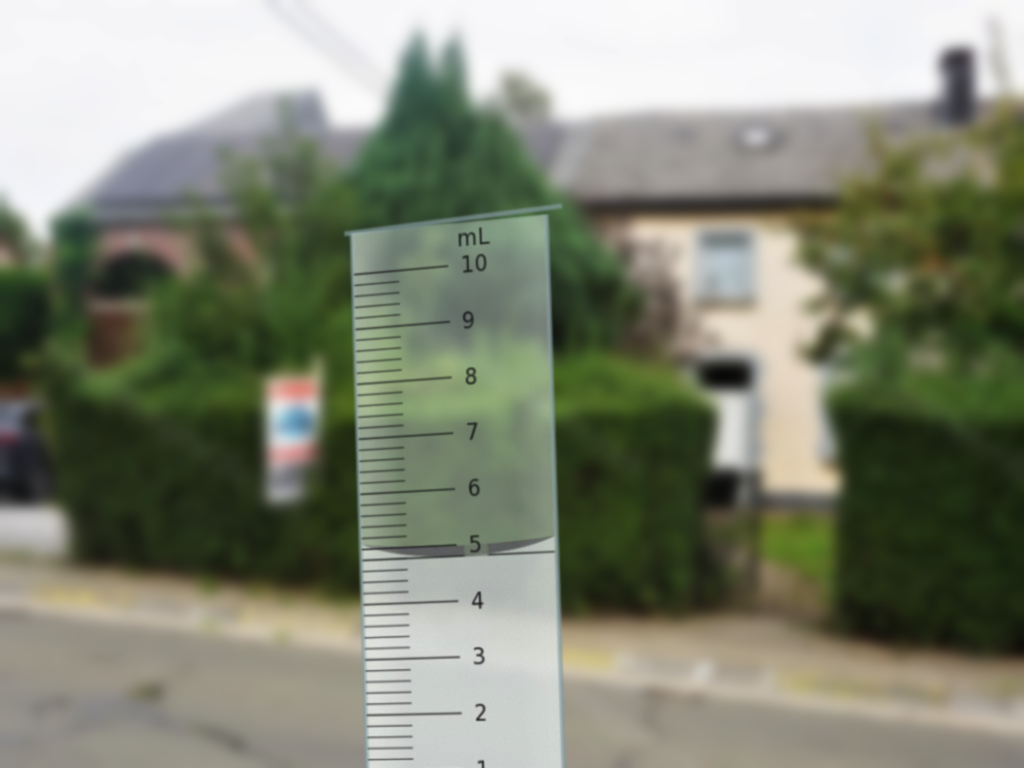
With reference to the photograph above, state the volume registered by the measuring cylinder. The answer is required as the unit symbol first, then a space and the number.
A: mL 4.8
